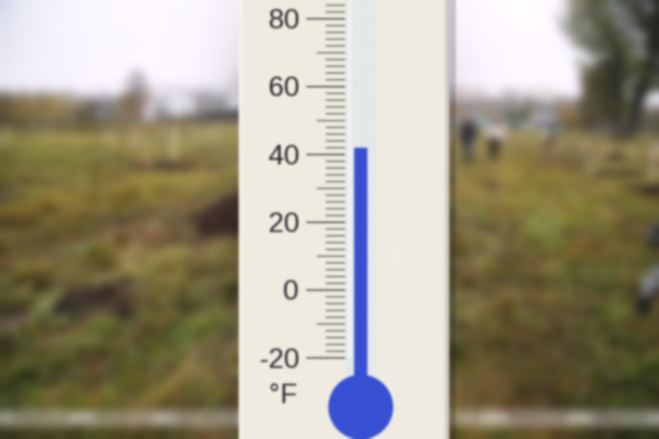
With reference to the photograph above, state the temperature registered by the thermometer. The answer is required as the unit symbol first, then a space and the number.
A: °F 42
